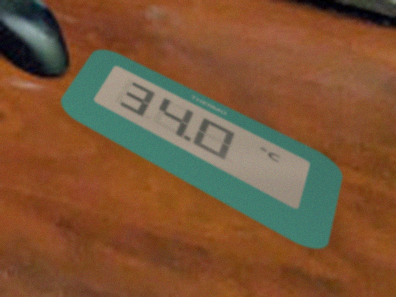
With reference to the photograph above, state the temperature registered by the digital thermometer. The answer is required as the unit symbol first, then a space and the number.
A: °C 34.0
